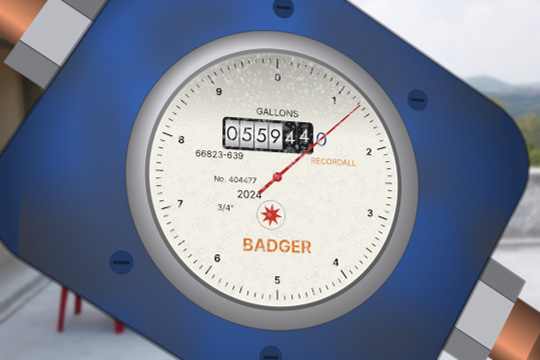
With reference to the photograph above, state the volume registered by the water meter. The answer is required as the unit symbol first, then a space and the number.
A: gal 559441.3
